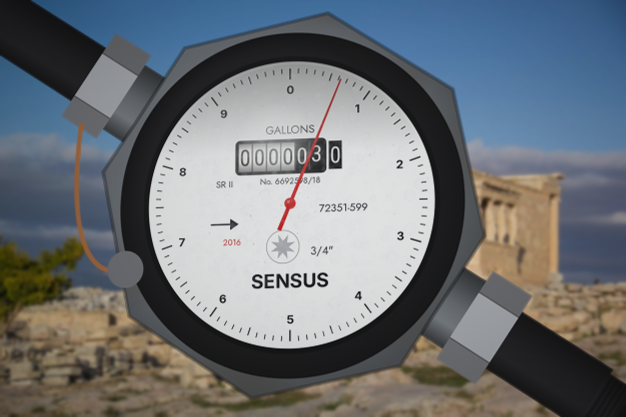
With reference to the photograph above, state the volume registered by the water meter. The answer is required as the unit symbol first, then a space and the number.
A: gal 30.6
